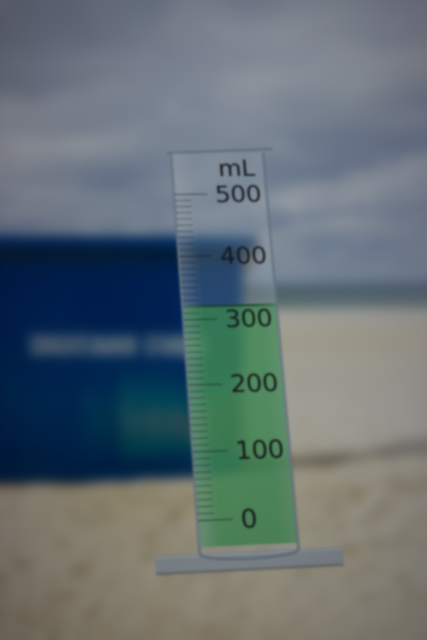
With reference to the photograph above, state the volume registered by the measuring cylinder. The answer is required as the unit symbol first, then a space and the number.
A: mL 320
